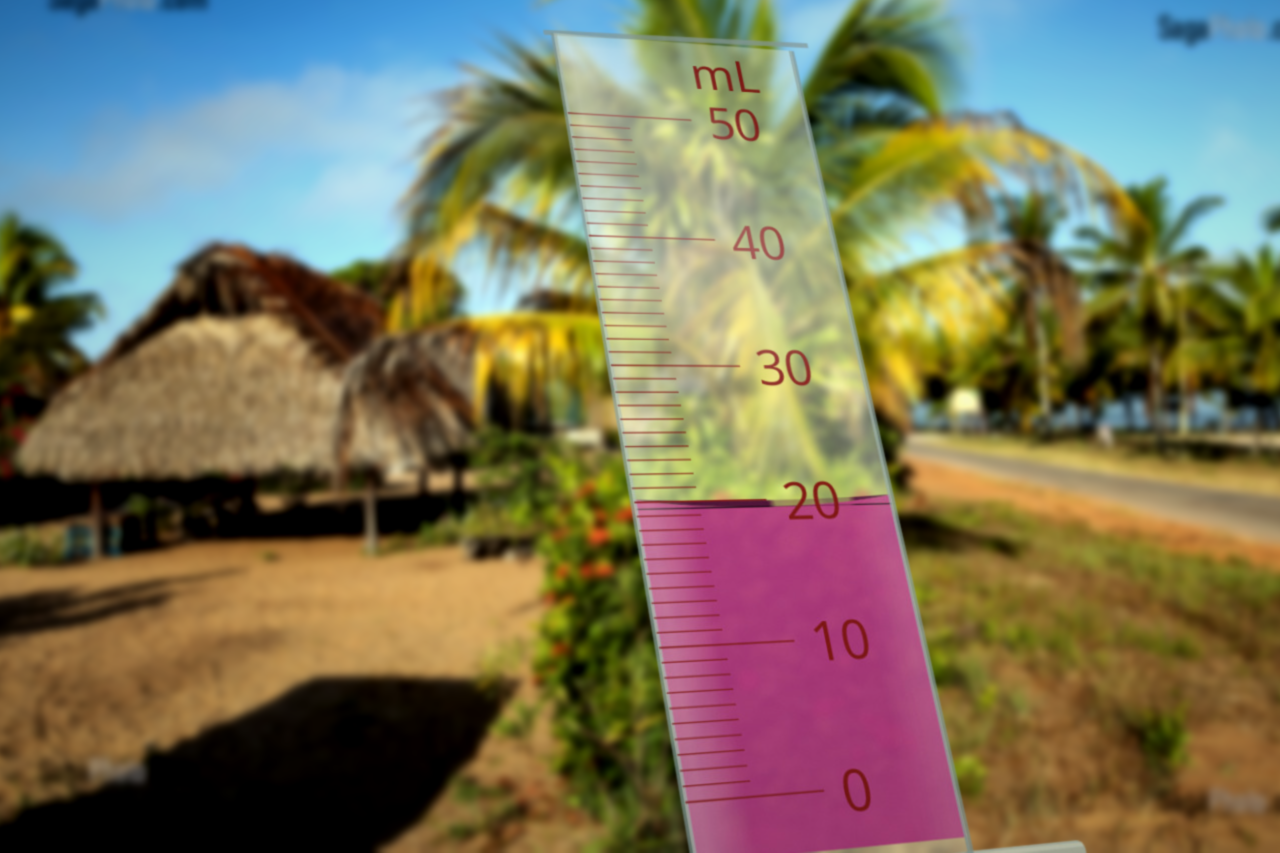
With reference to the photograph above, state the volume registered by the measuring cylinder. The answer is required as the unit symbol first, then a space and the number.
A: mL 19.5
